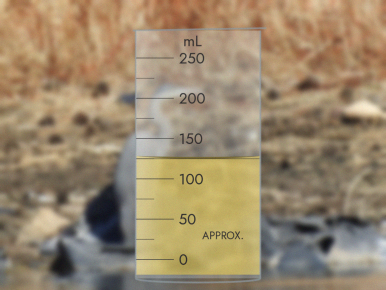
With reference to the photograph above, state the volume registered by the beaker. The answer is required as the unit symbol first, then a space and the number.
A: mL 125
